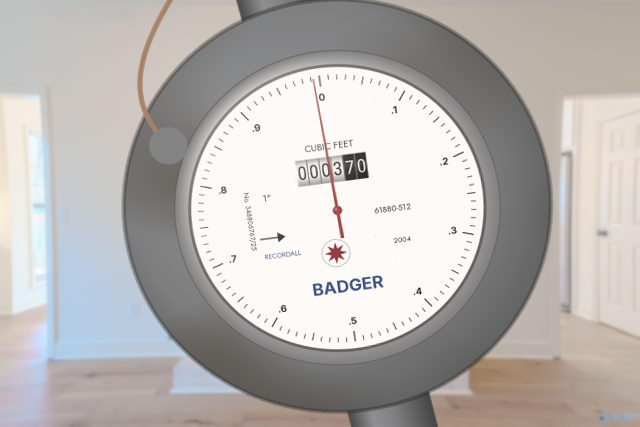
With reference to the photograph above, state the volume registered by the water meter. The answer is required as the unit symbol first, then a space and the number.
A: ft³ 369.99
